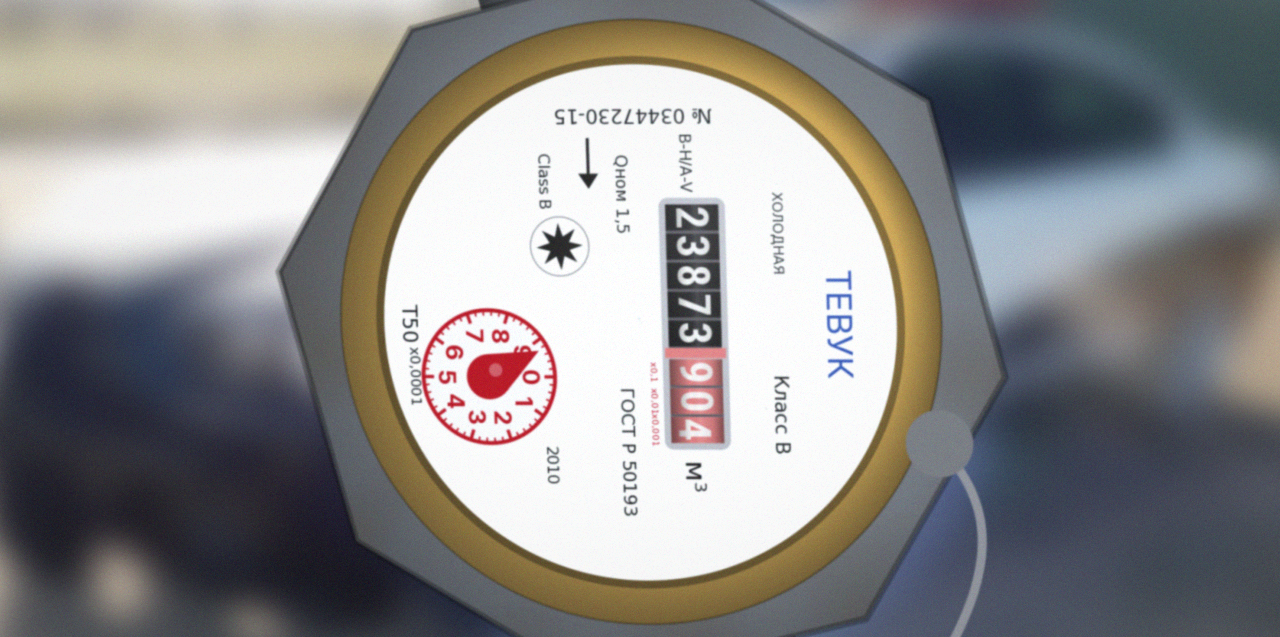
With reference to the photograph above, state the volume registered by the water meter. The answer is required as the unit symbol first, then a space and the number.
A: m³ 23873.9039
